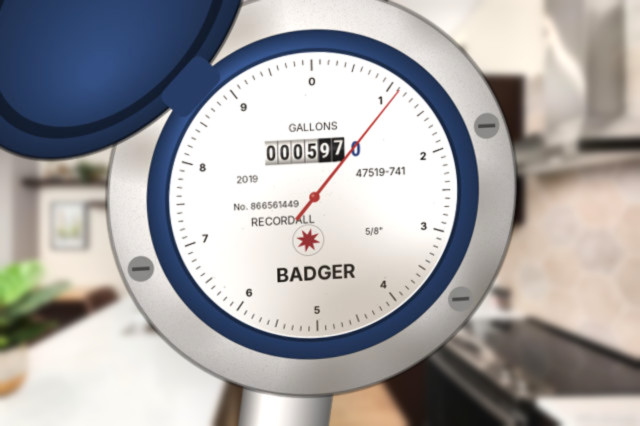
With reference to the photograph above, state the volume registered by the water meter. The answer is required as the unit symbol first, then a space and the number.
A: gal 5971.1
